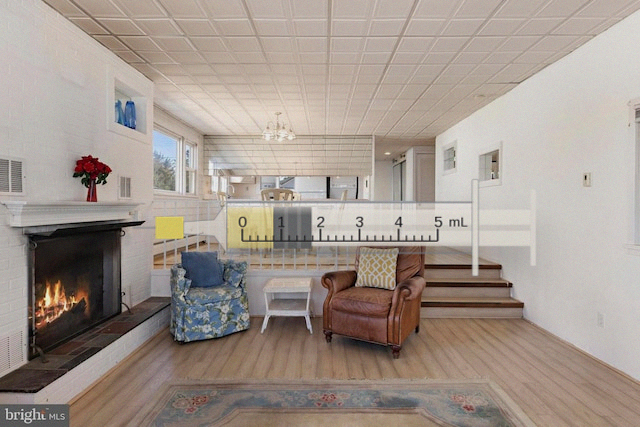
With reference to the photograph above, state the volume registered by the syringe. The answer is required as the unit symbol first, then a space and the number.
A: mL 0.8
